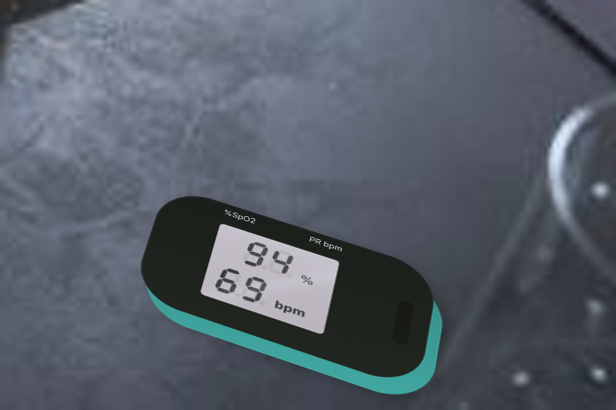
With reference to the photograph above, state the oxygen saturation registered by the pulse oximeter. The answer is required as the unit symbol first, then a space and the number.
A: % 94
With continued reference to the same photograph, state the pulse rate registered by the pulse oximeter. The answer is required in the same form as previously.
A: bpm 69
